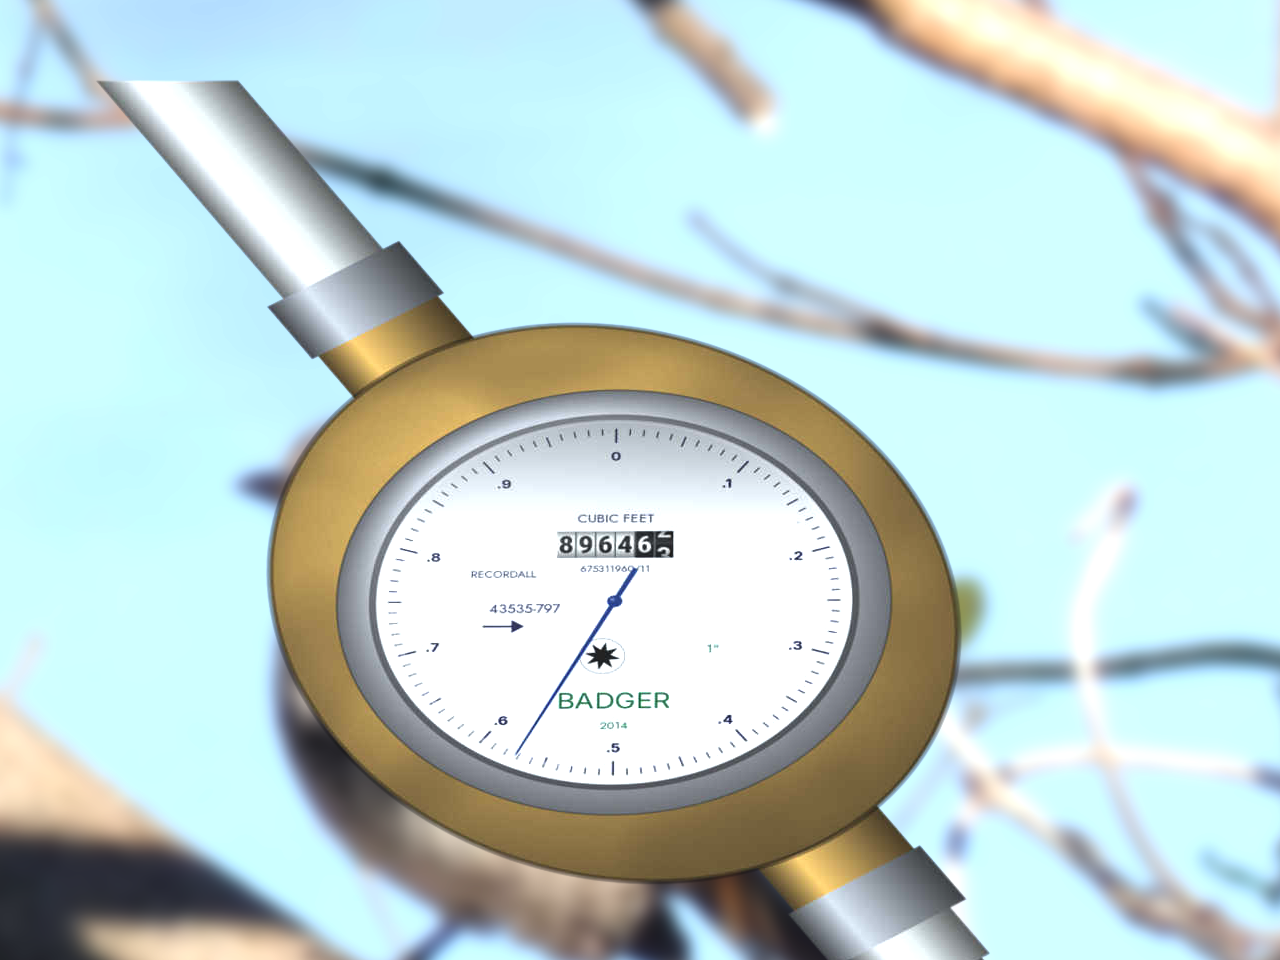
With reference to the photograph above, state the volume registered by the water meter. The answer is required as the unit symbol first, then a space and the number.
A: ft³ 896462.57
